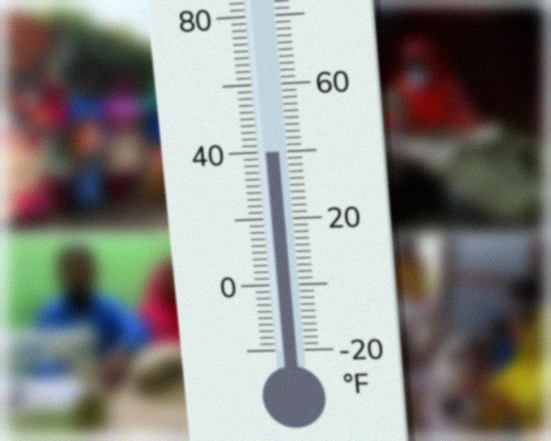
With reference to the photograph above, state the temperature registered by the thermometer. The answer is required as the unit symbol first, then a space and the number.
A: °F 40
